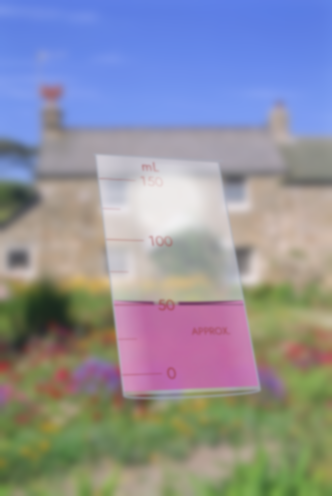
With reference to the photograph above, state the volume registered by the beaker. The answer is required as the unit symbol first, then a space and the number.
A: mL 50
